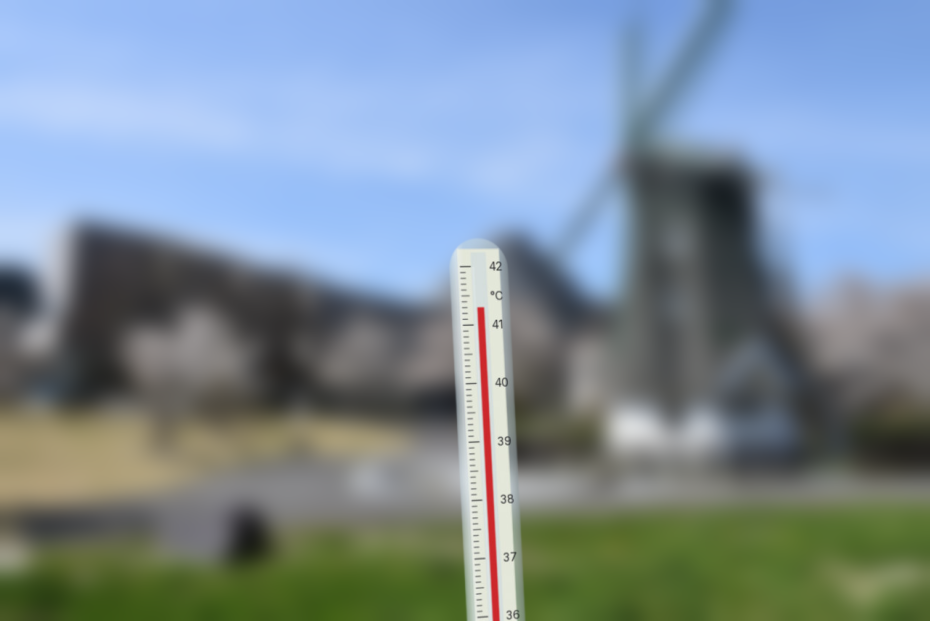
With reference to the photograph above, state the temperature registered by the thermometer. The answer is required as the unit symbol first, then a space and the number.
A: °C 41.3
